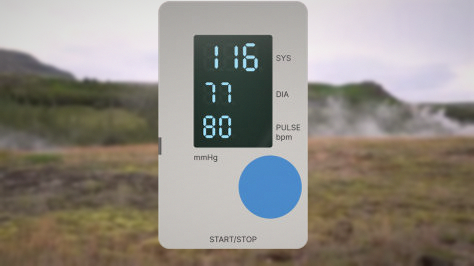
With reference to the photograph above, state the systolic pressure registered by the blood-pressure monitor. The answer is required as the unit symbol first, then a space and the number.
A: mmHg 116
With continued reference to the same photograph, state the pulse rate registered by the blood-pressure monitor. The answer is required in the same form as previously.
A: bpm 80
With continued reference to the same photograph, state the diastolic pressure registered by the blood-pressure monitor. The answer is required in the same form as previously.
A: mmHg 77
